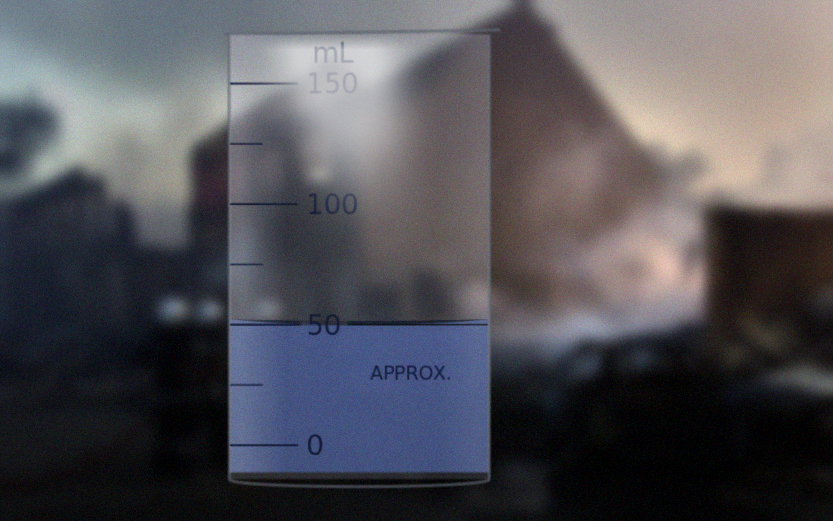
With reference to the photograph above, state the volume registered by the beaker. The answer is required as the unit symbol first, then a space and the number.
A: mL 50
